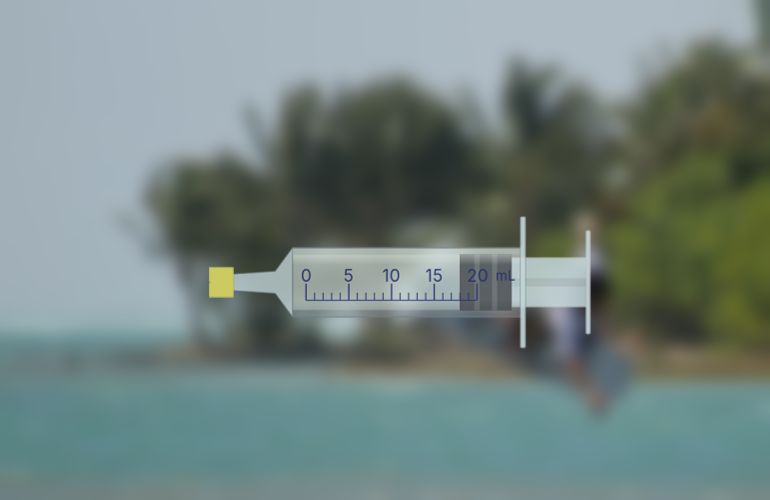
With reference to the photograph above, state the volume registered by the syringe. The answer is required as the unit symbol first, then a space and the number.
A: mL 18
